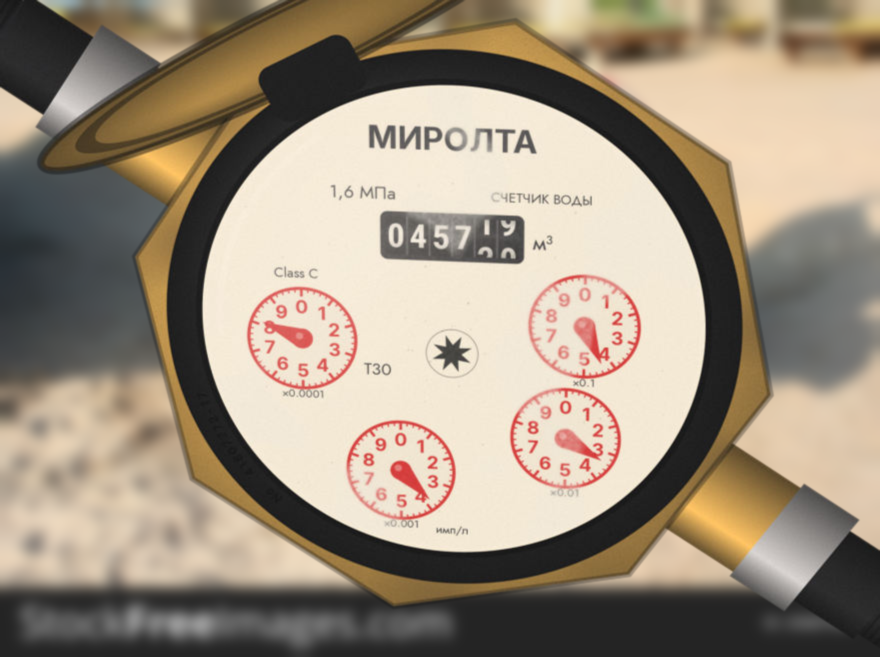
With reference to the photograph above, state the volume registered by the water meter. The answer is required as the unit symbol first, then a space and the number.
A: m³ 45719.4338
